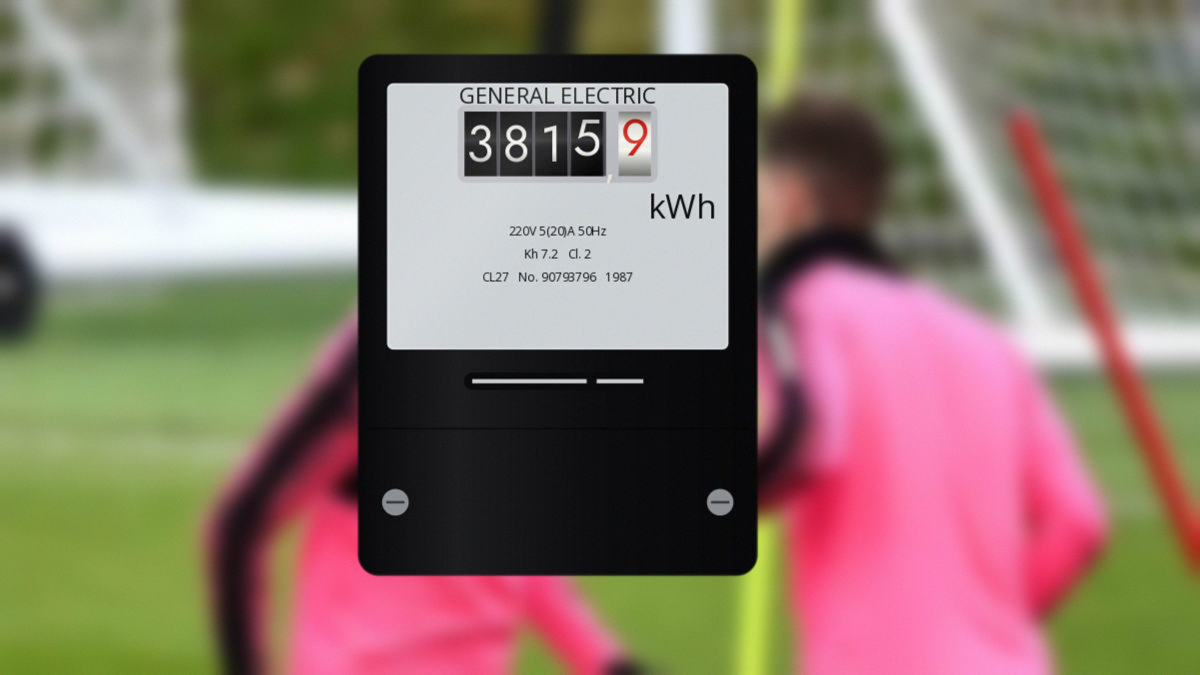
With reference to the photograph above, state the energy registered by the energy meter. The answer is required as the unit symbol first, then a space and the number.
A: kWh 3815.9
